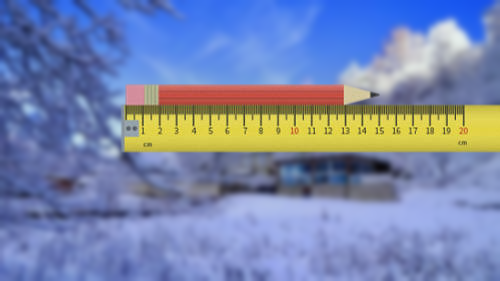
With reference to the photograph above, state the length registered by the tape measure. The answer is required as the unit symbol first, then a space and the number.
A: cm 15
